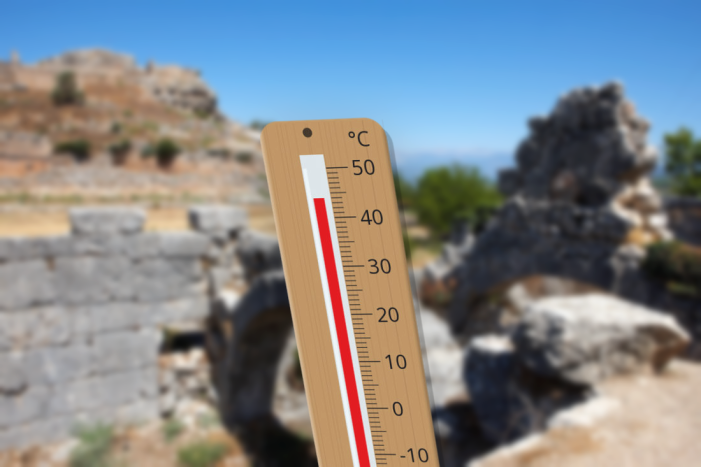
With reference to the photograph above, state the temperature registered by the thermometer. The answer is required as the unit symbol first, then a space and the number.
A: °C 44
